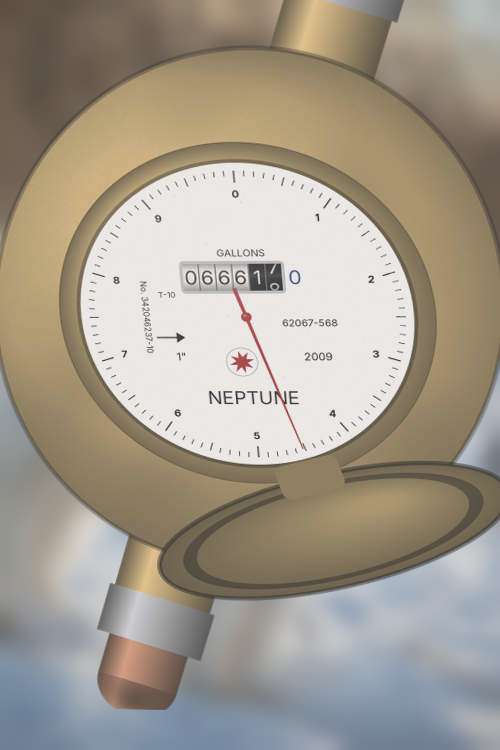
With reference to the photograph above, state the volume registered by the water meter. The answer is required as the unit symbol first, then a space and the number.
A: gal 666174.5
